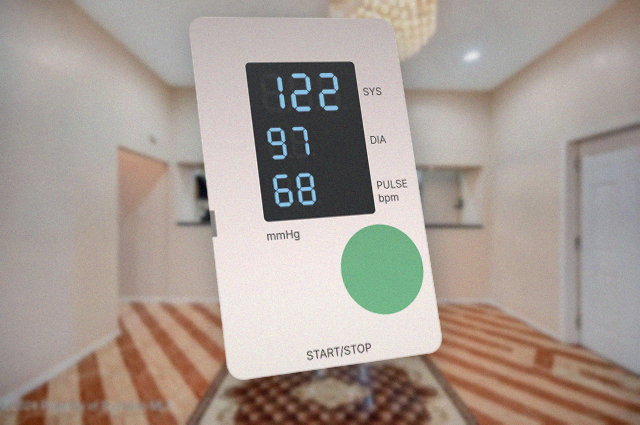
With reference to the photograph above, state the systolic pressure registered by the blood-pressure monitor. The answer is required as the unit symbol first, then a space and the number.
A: mmHg 122
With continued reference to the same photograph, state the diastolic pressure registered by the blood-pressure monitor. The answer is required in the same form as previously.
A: mmHg 97
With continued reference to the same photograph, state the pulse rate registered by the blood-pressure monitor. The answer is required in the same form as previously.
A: bpm 68
